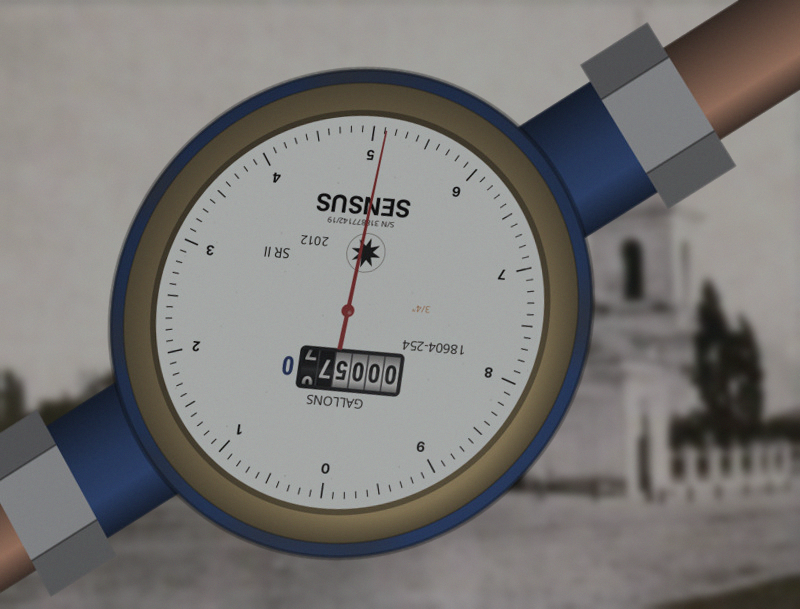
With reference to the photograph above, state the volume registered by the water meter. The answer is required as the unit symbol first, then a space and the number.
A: gal 5765.1
